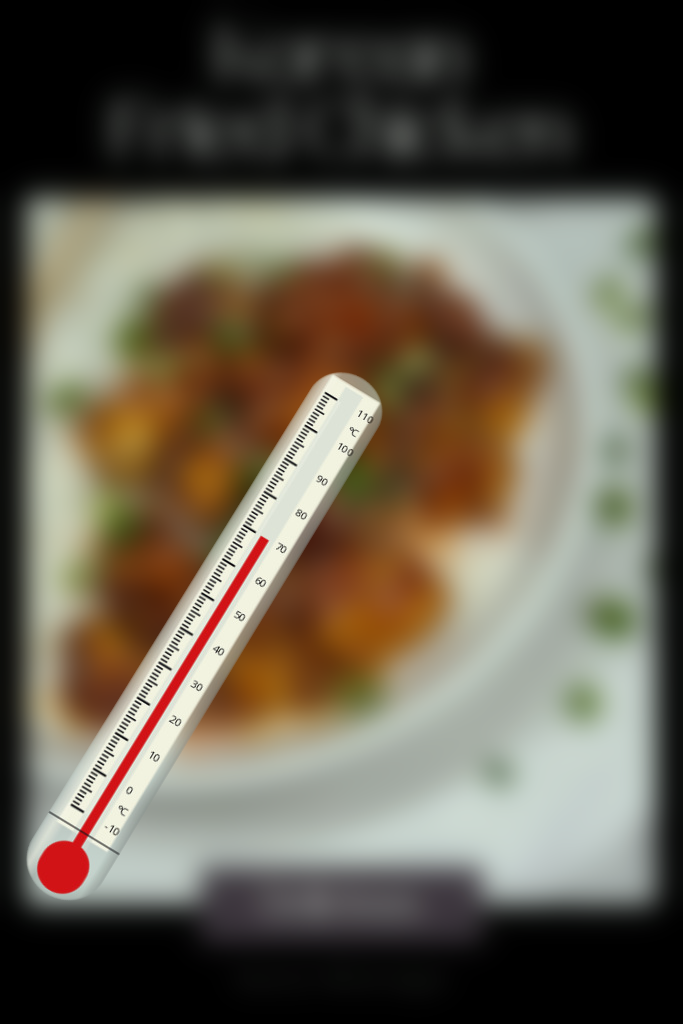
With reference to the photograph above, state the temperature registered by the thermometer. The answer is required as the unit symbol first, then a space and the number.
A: °C 70
